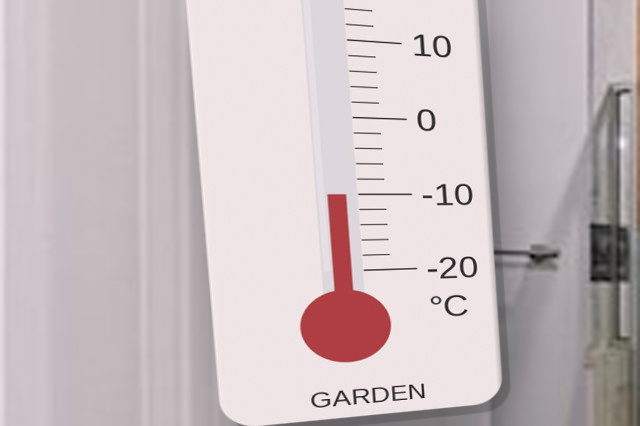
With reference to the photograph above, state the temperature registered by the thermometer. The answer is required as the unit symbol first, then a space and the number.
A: °C -10
